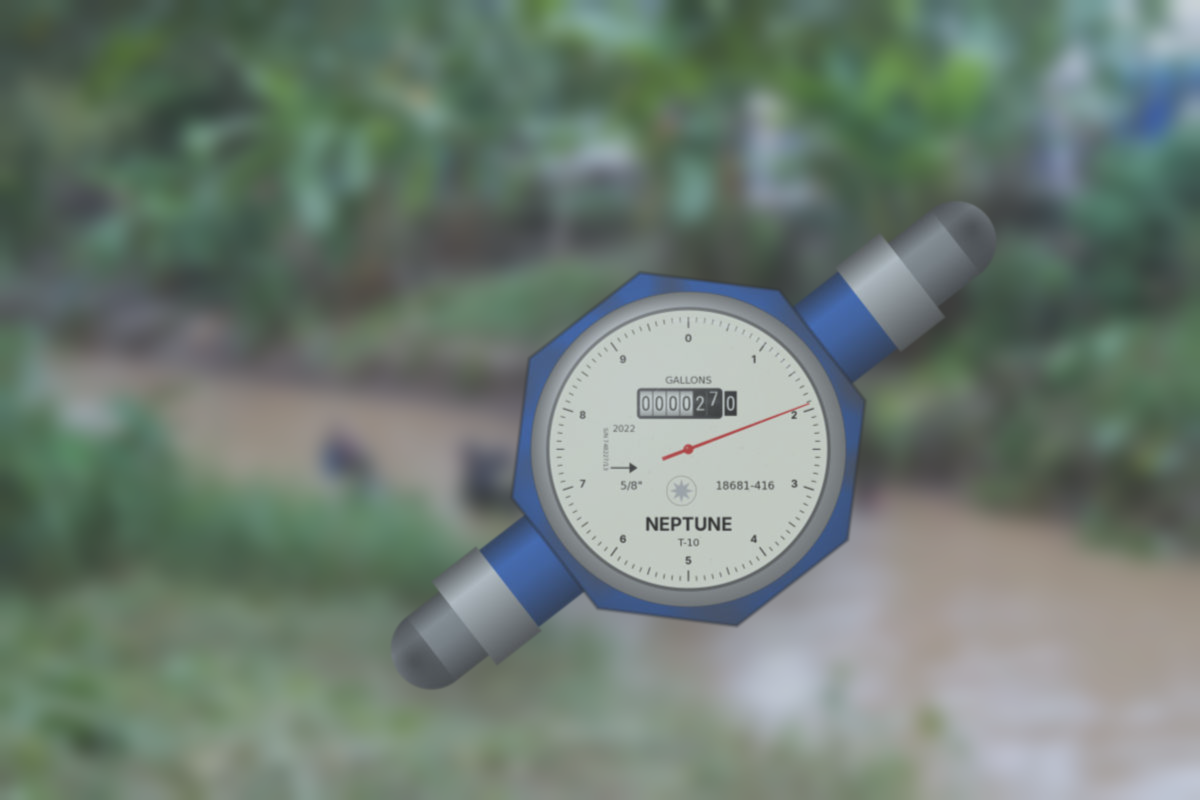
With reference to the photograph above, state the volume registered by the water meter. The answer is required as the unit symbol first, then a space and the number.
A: gal 271.9
